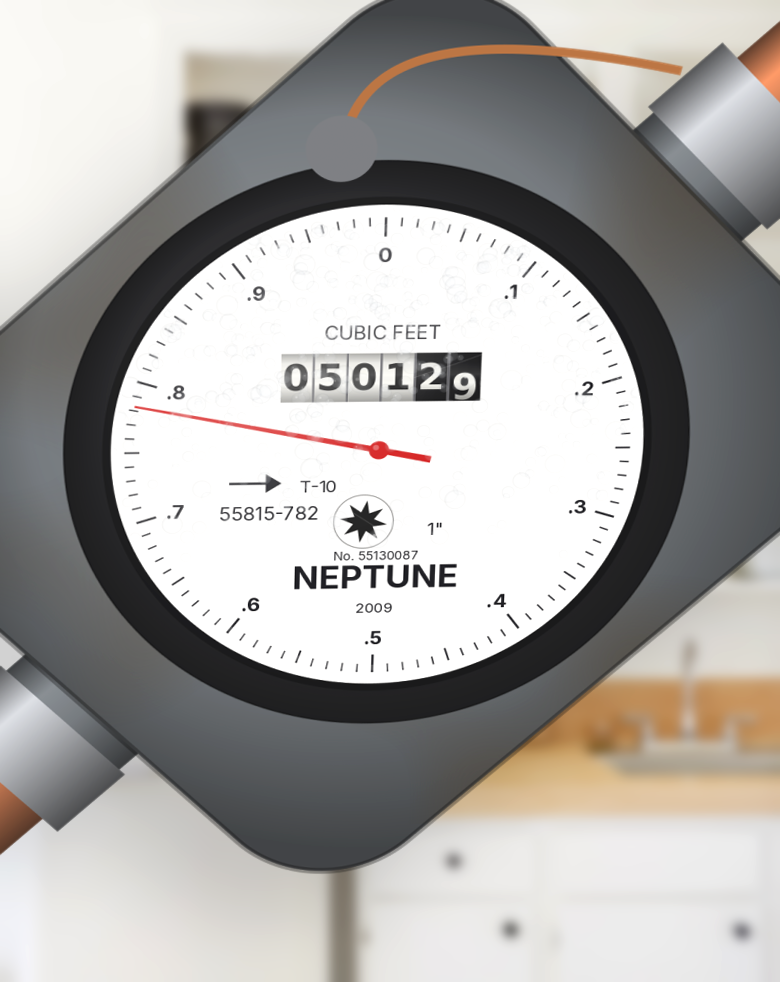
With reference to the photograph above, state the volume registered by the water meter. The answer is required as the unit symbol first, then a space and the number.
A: ft³ 50128.78
